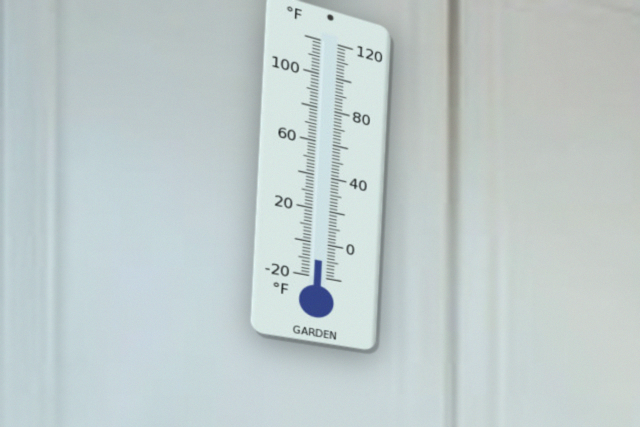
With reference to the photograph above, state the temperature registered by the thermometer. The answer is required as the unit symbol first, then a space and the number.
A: °F -10
